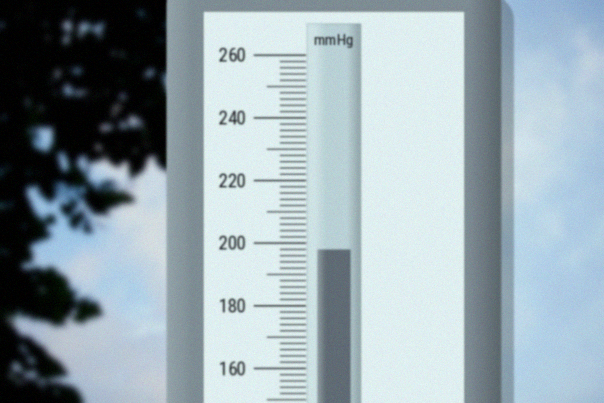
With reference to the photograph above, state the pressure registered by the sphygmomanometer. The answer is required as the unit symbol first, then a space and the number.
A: mmHg 198
